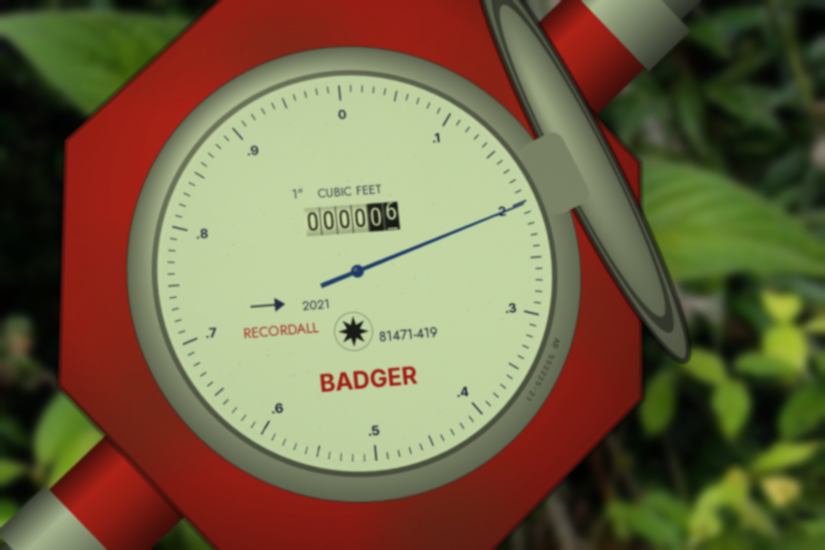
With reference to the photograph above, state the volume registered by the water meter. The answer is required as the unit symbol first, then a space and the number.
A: ft³ 6.20
